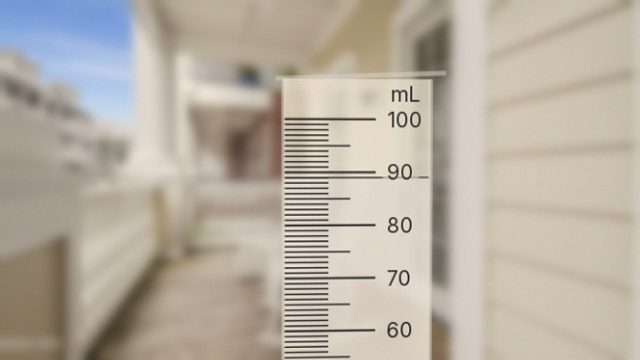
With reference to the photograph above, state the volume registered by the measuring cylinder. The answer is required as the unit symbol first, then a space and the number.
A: mL 89
